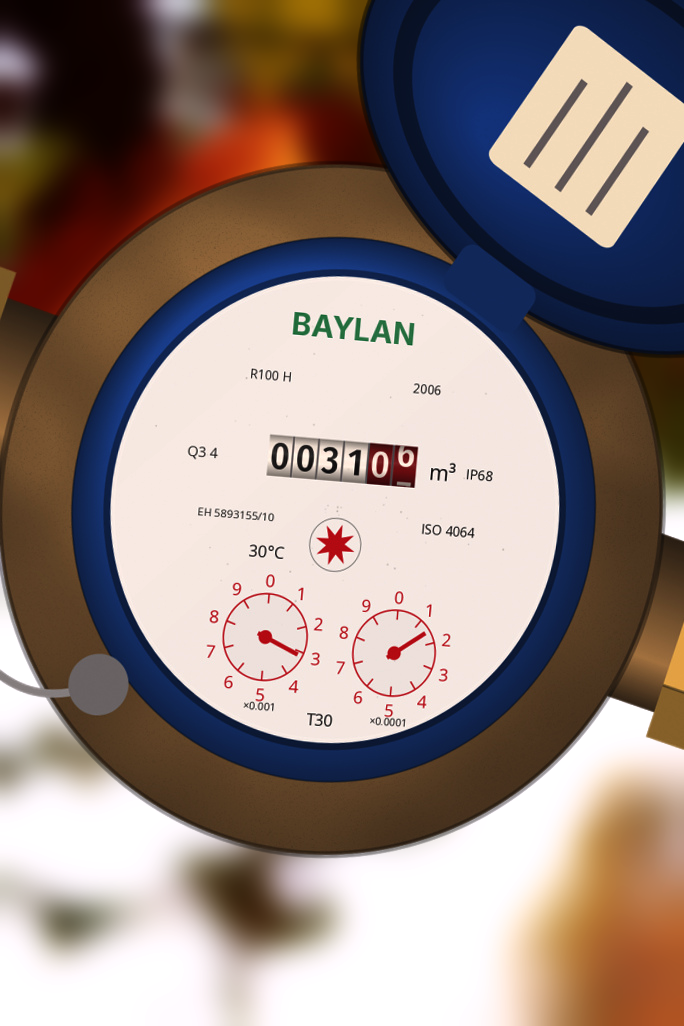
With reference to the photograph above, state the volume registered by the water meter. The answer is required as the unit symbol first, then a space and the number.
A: m³ 31.0631
